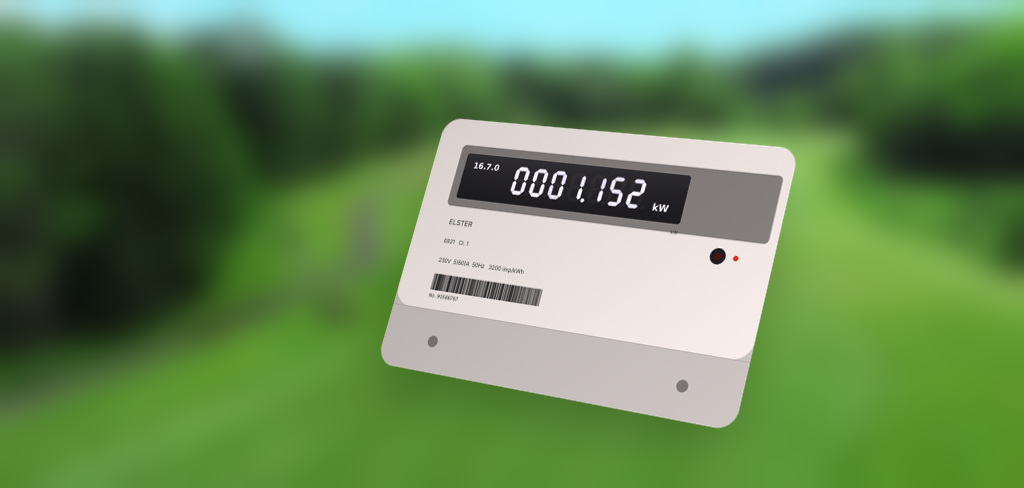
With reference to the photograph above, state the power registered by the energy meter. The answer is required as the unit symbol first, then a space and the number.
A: kW 1.152
